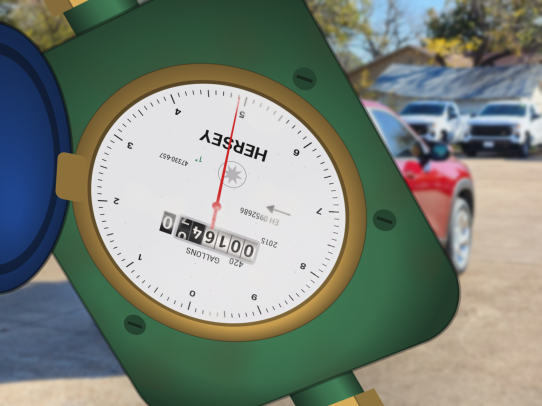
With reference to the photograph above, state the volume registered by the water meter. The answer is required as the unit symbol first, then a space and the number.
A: gal 16464.9
